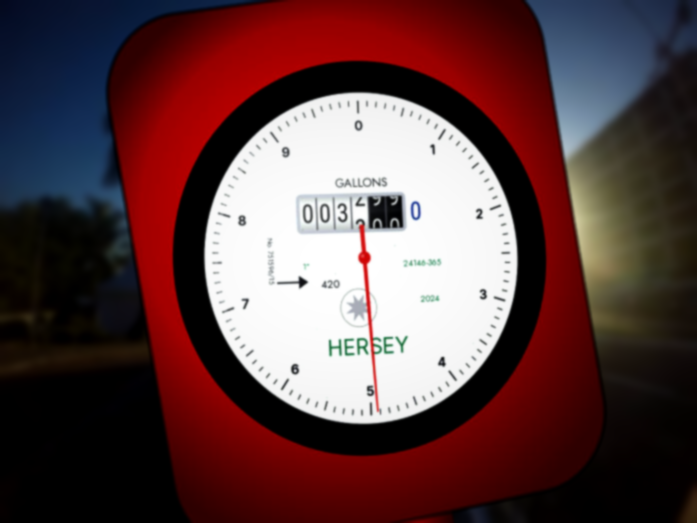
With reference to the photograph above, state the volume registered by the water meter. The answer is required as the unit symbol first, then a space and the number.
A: gal 32994.9
